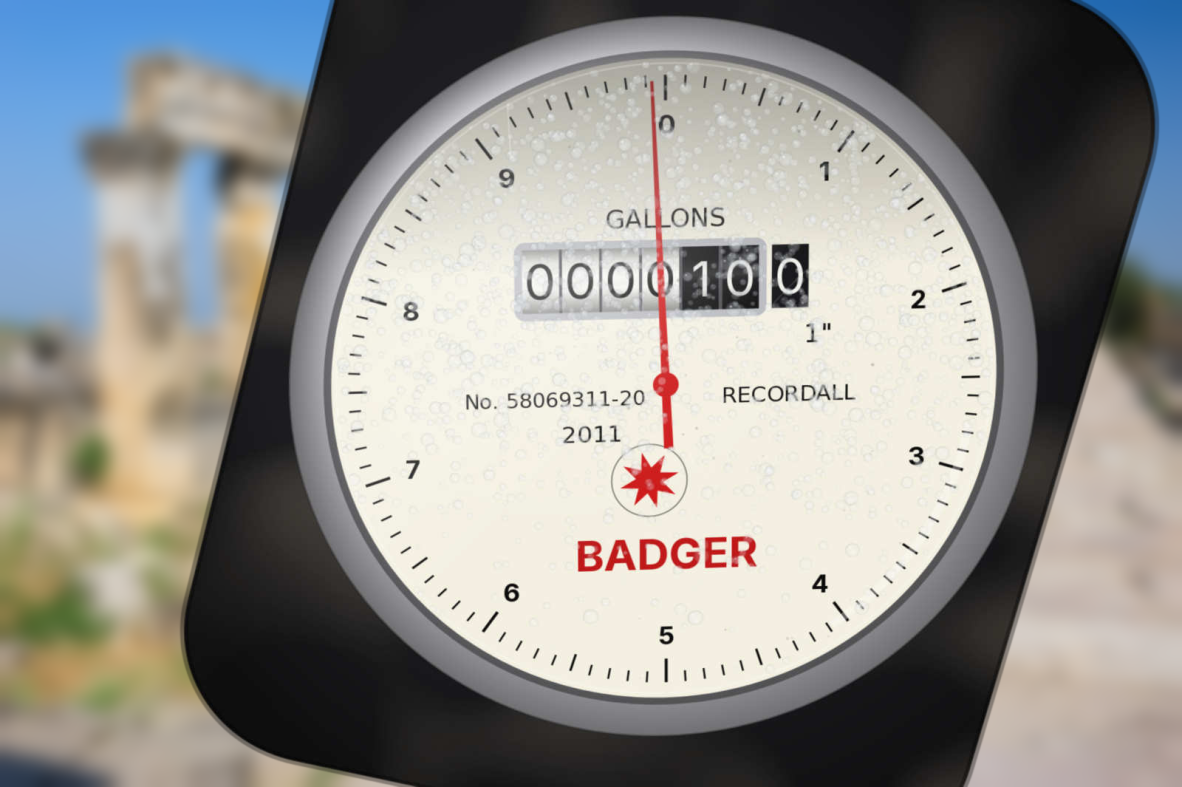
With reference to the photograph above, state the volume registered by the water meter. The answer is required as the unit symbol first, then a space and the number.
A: gal 99.9
